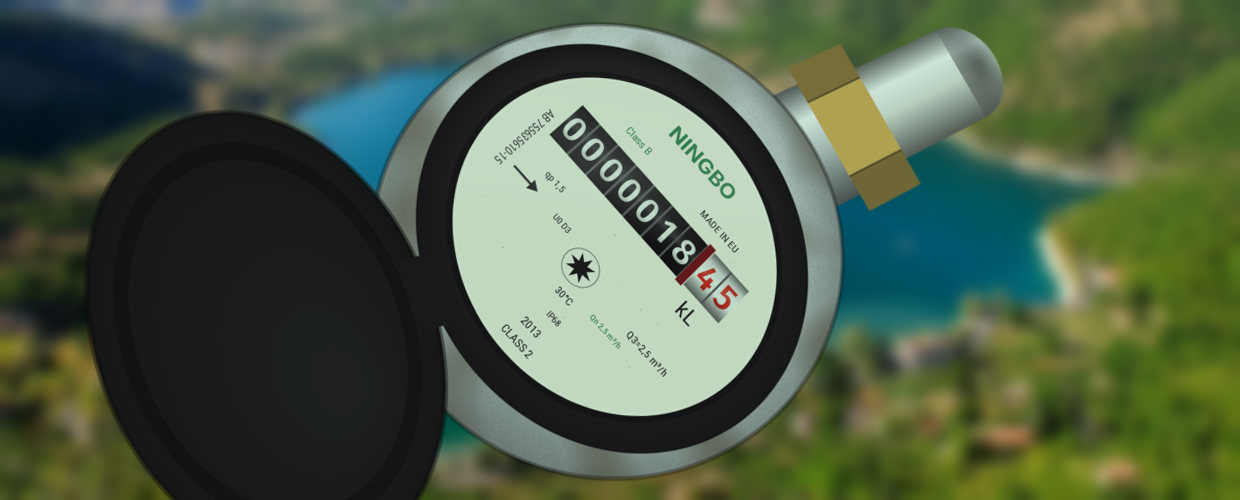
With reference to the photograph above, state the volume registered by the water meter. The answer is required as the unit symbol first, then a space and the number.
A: kL 18.45
